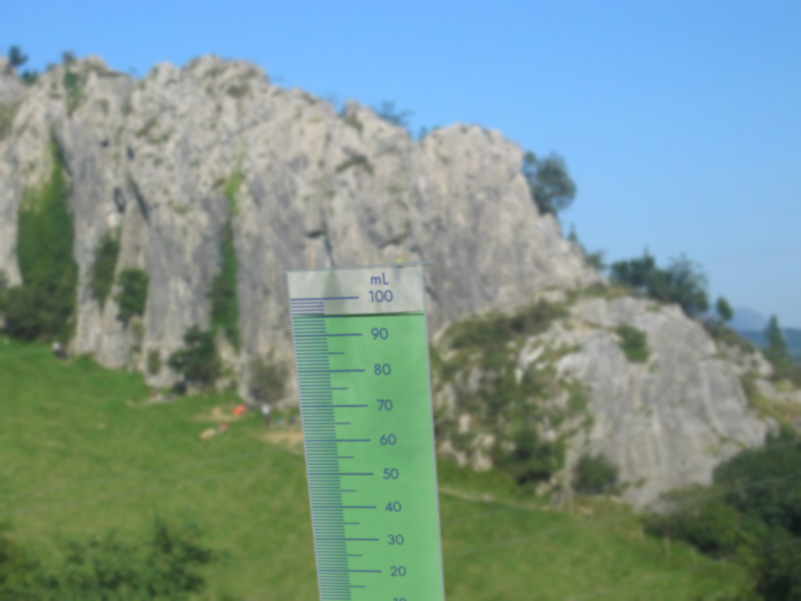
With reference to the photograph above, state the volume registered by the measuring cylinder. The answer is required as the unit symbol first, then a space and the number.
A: mL 95
